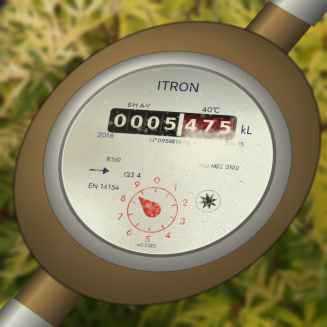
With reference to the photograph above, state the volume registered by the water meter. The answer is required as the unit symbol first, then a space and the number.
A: kL 5.4758
